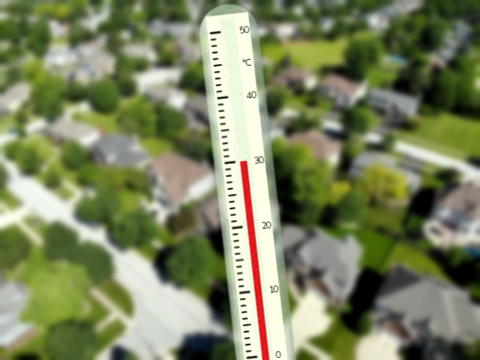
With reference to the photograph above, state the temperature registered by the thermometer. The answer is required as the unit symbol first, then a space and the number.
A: °C 30
